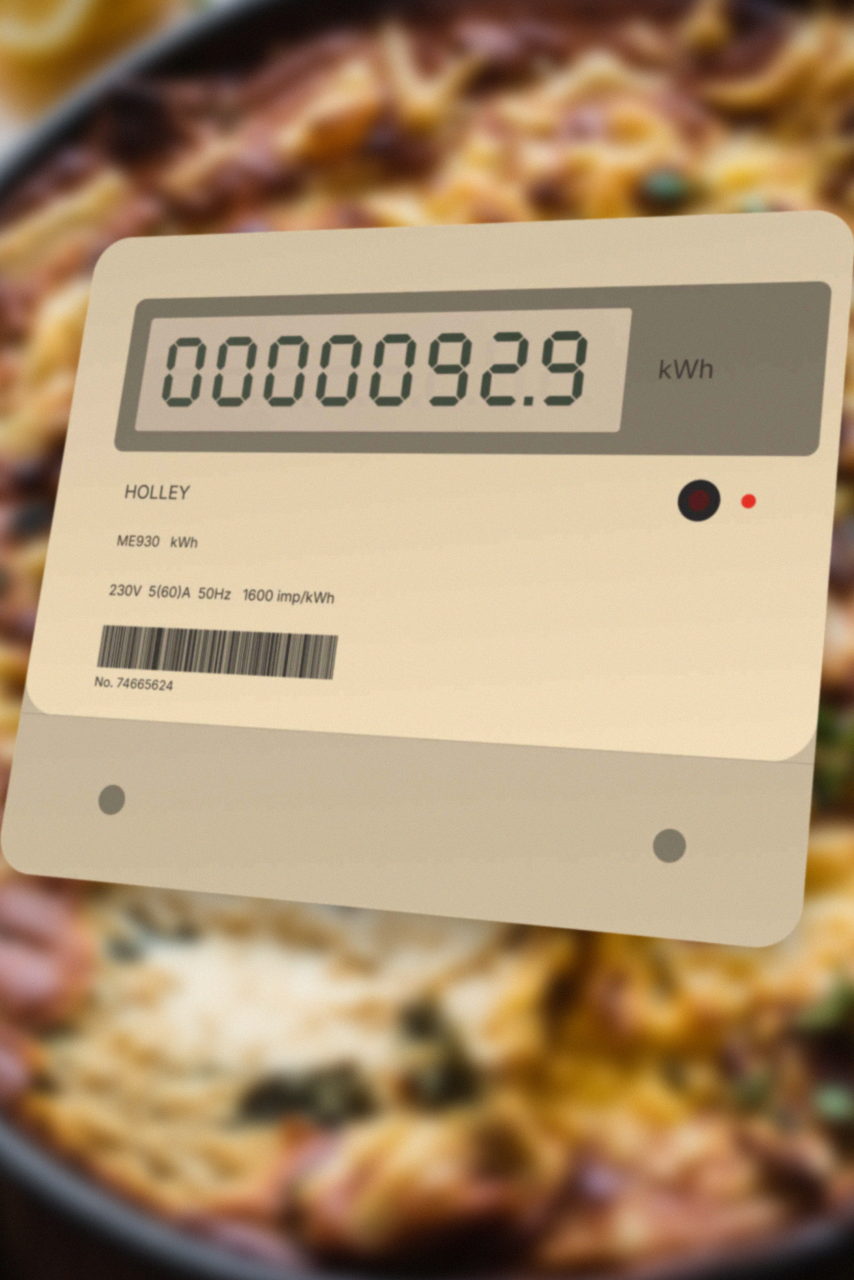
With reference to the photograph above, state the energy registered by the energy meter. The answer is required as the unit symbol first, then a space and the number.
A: kWh 92.9
